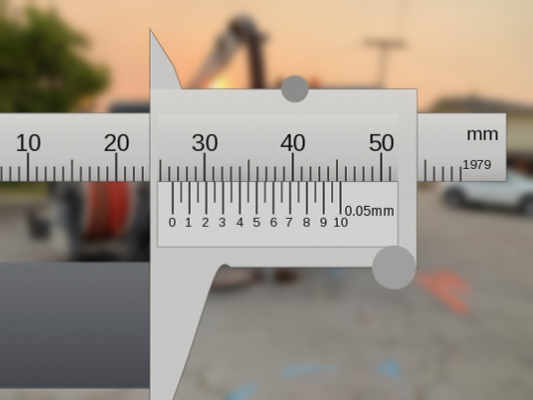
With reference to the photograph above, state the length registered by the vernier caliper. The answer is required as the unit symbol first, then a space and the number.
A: mm 26.4
